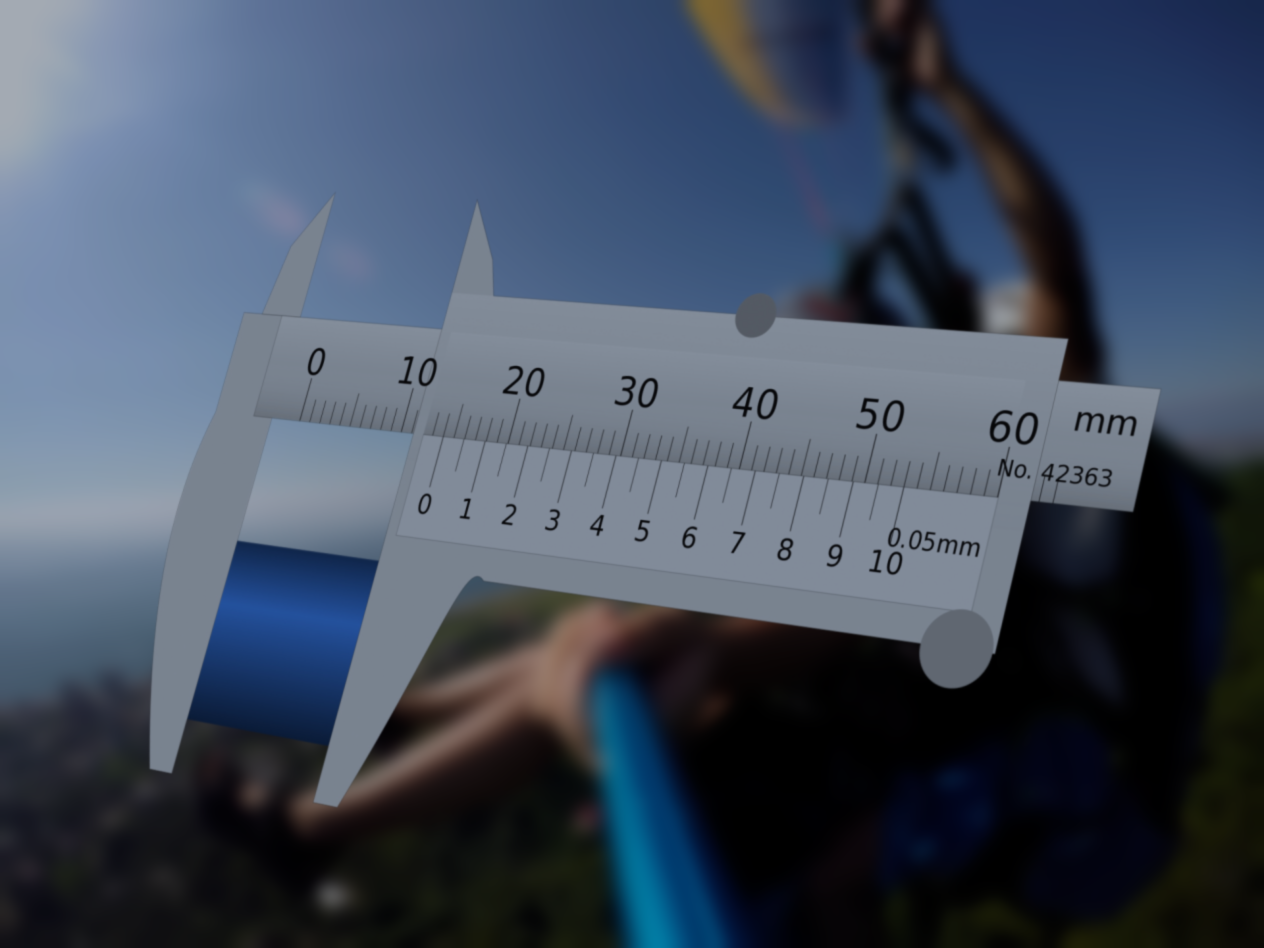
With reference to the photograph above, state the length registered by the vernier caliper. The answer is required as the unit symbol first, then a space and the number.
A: mm 14.0
